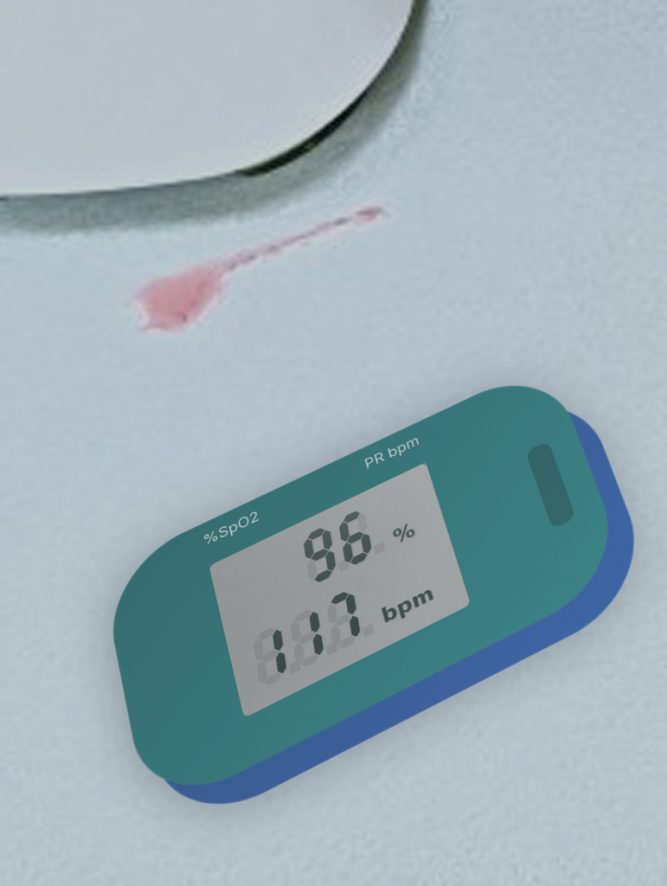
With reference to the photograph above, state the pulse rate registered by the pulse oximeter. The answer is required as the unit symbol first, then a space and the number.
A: bpm 117
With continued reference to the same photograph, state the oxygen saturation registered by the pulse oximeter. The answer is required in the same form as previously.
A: % 96
